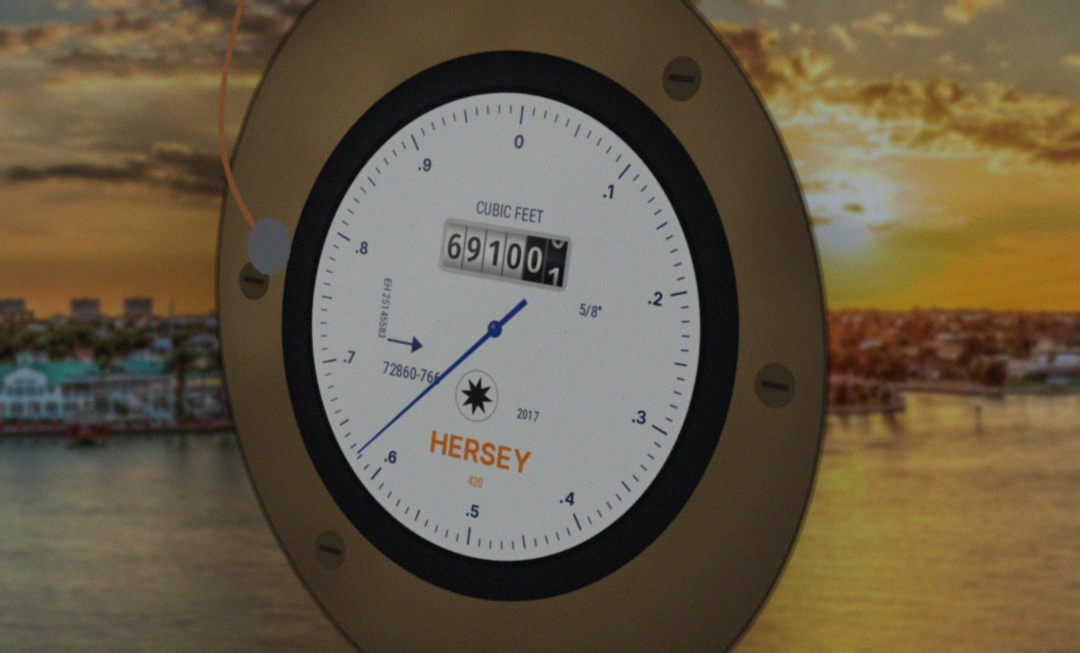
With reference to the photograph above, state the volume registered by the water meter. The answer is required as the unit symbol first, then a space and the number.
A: ft³ 691000.62
